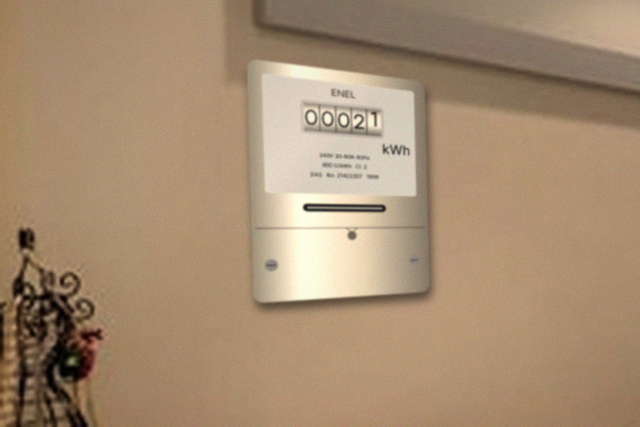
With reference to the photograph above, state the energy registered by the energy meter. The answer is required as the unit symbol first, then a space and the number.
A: kWh 21
